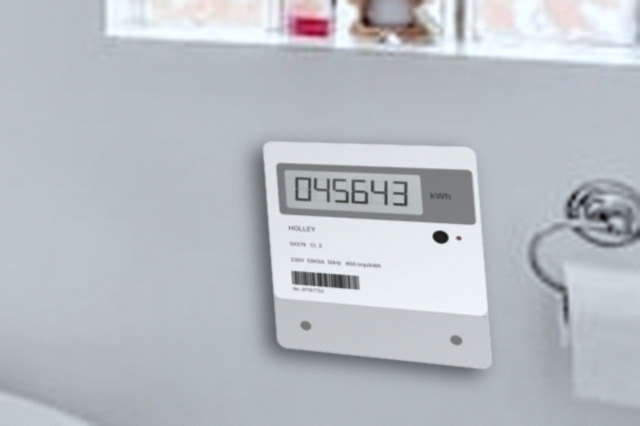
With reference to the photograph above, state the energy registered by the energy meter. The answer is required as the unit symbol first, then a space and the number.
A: kWh 45643
